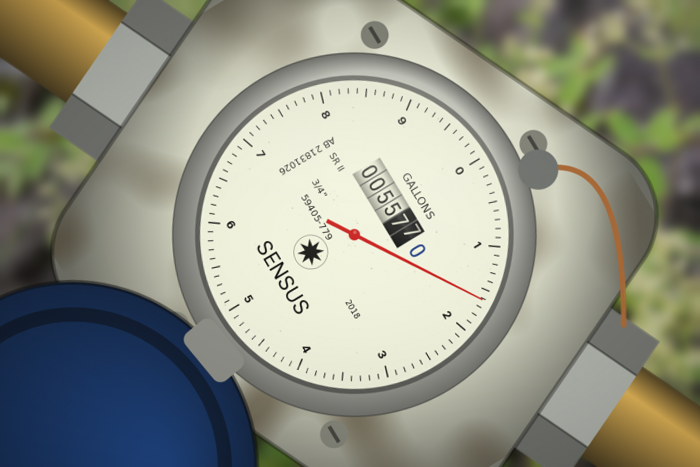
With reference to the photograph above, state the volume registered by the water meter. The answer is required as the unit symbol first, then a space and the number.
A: gal 55771.6
